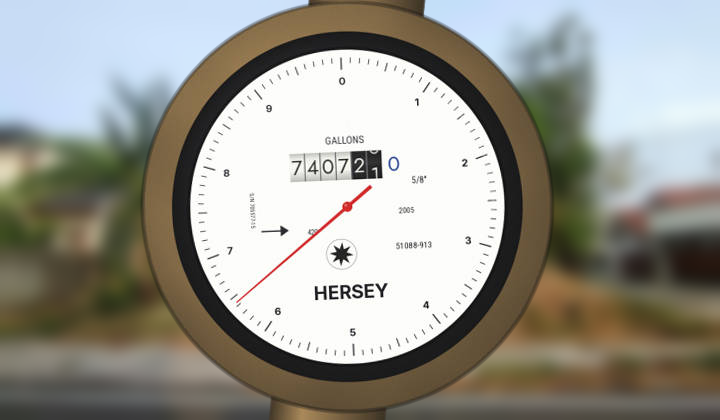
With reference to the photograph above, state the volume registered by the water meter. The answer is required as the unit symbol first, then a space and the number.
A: gal 7407206.4
